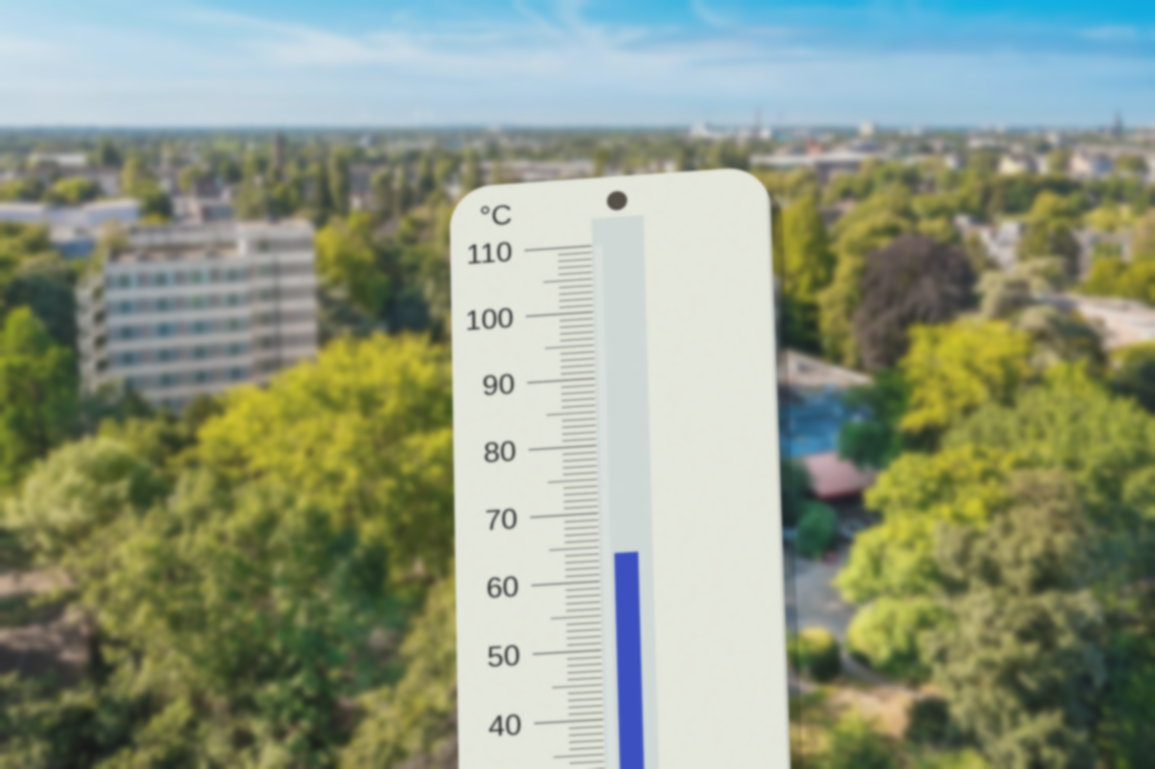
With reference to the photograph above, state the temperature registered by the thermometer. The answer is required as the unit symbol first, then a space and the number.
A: °C 64
